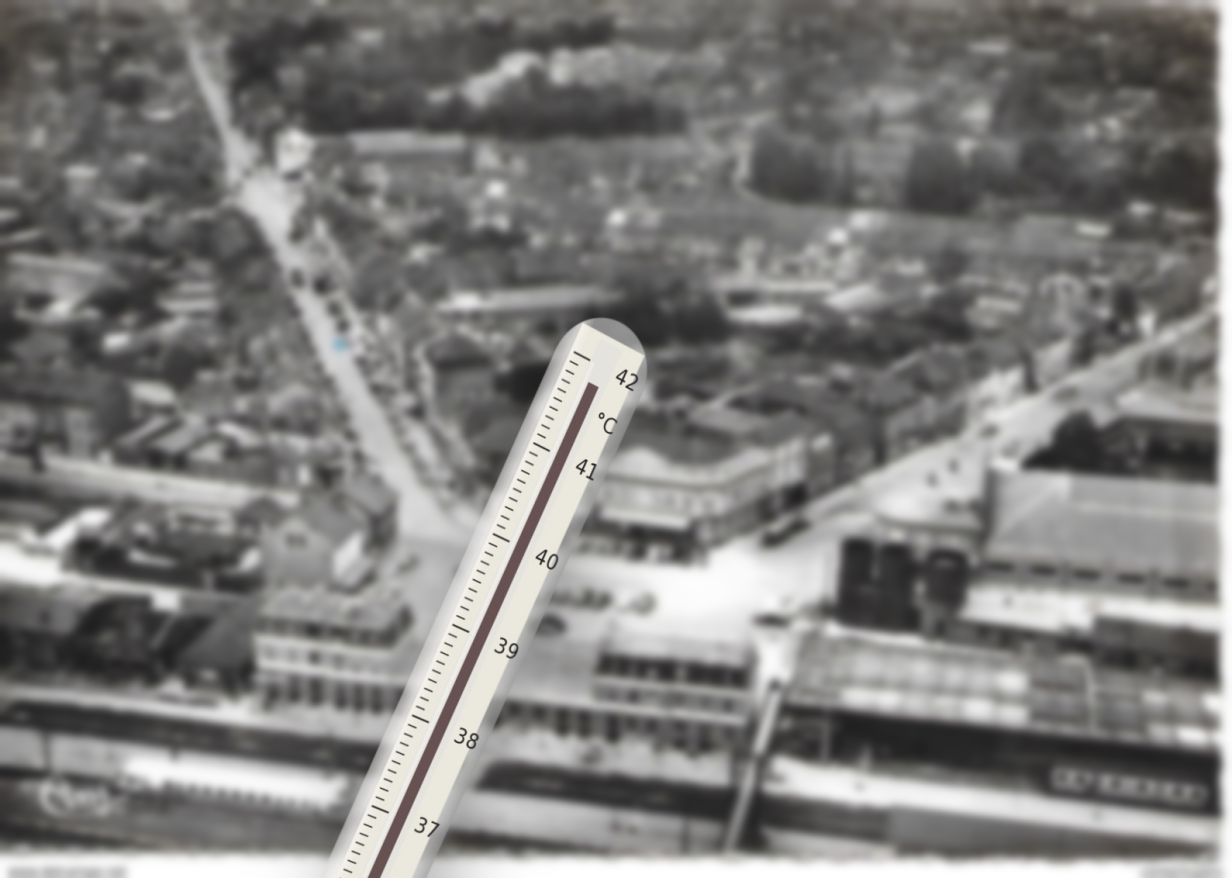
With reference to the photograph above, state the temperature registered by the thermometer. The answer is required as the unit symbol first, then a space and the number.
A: °C 41.8
